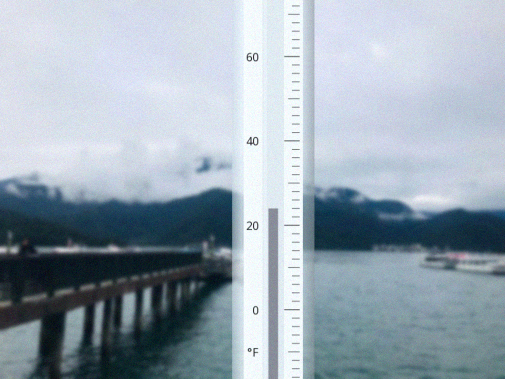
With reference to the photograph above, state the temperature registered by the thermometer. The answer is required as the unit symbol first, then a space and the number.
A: °F 24
